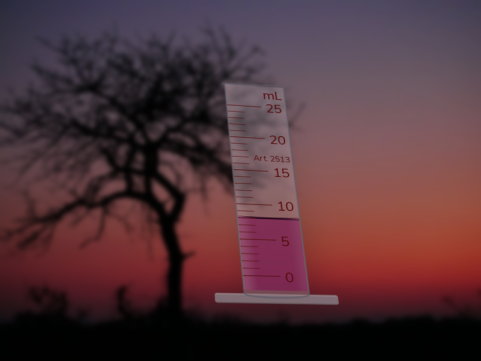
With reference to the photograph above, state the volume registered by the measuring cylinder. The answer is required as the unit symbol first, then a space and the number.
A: mL 8
